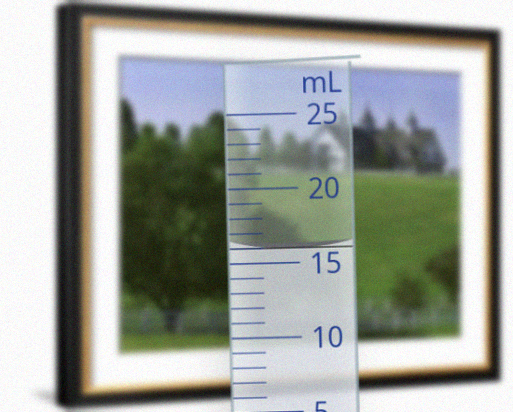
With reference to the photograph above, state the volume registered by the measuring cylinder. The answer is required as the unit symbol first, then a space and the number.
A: mL 16
